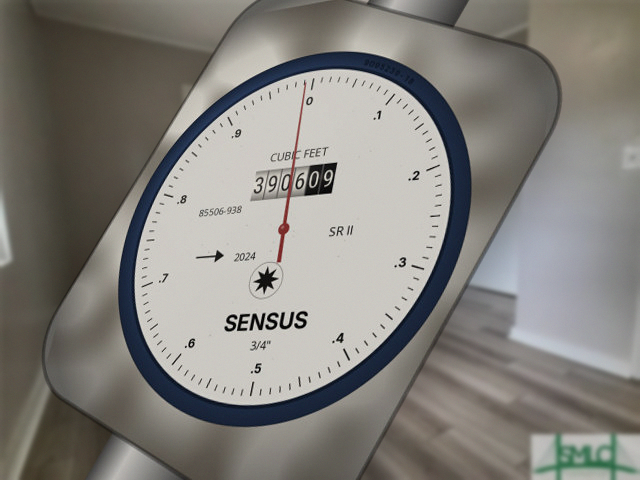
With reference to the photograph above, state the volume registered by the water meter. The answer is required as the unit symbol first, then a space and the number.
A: ft³ 390608.99
